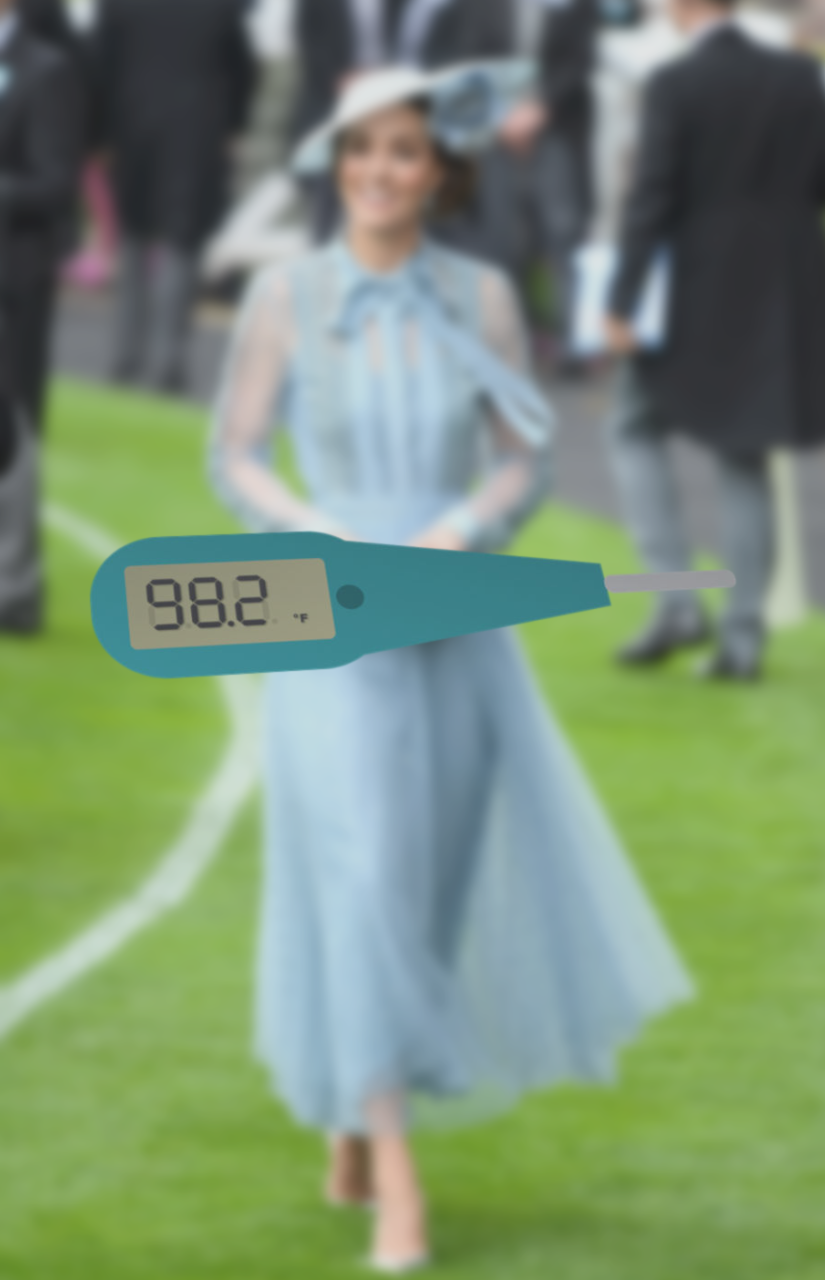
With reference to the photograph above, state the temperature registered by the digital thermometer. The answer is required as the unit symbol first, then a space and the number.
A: °F 98.2
